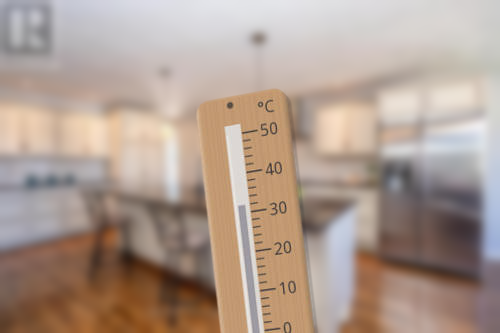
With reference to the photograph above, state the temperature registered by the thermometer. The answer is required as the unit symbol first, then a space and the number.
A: °C 32
